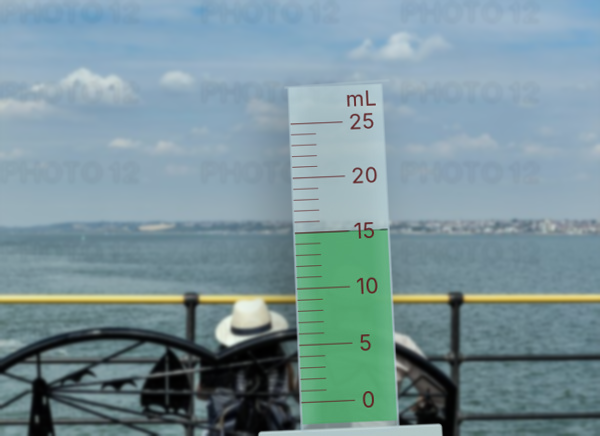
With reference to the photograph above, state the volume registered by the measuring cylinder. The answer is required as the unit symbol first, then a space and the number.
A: mL 15
